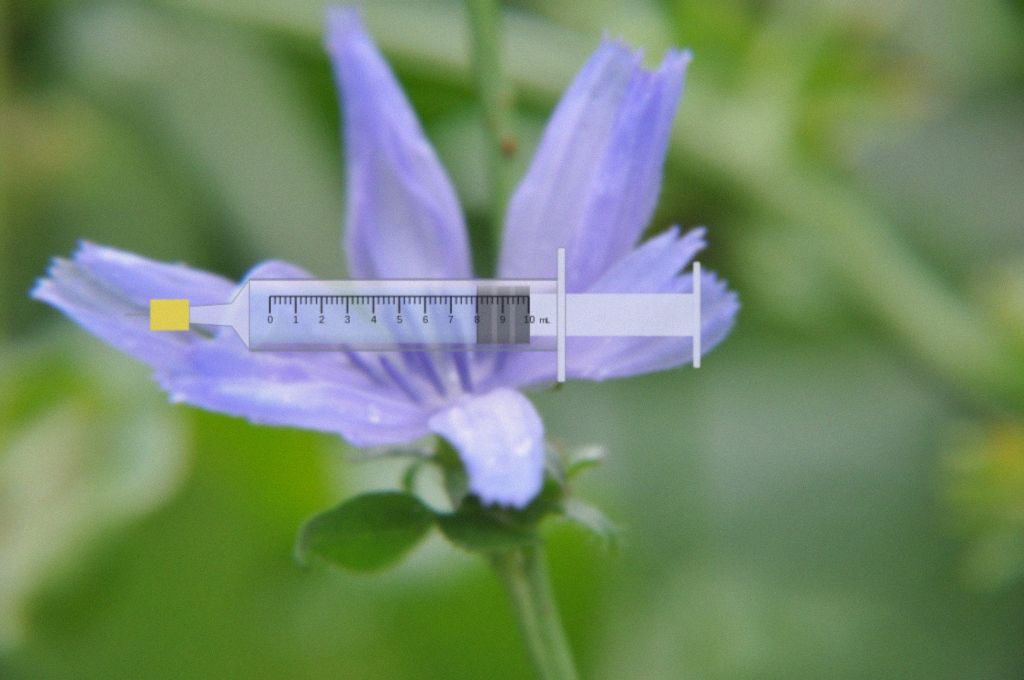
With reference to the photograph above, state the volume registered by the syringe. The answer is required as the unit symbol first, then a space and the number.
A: mL 8
